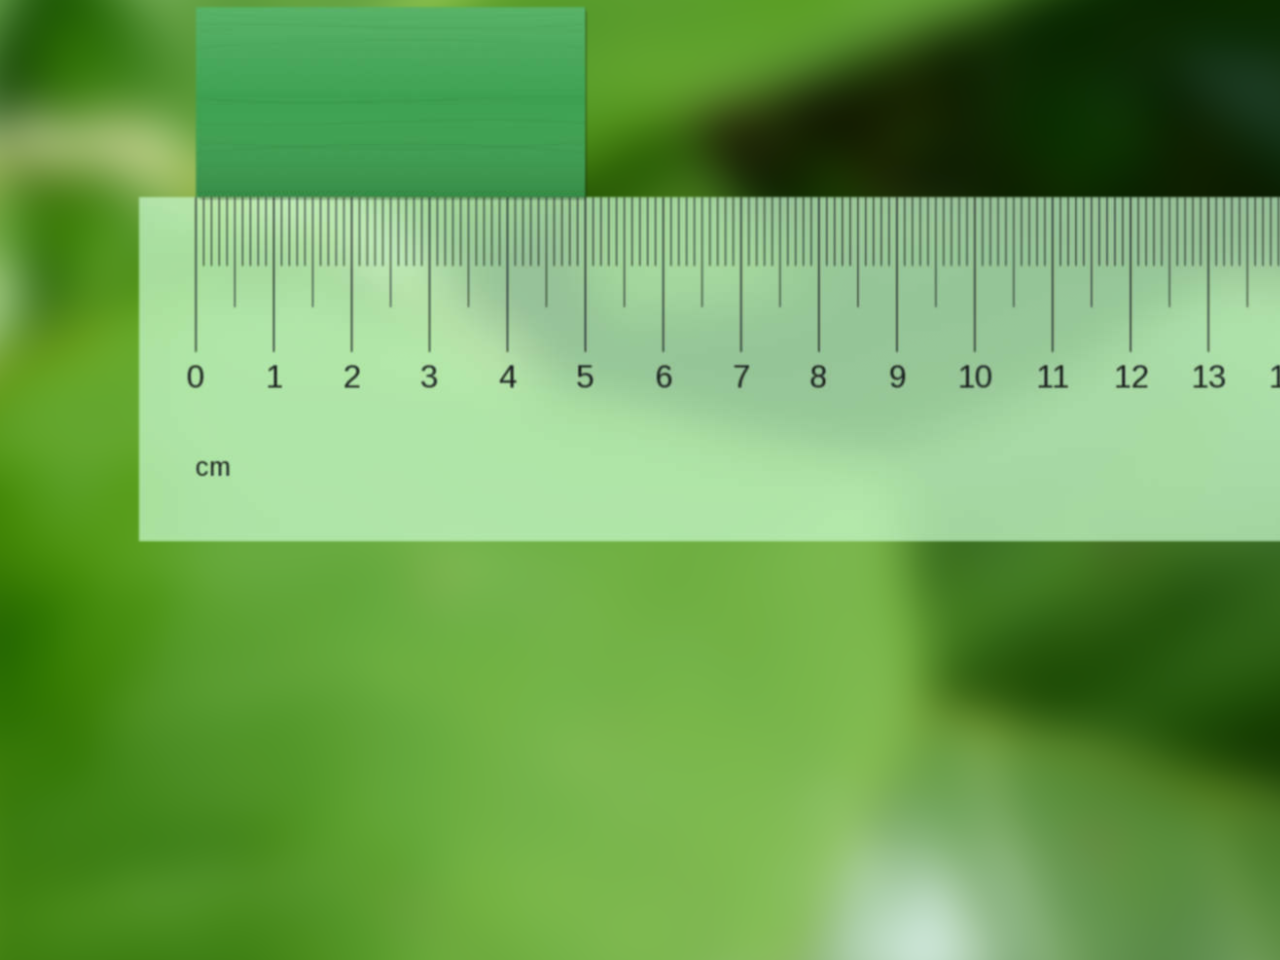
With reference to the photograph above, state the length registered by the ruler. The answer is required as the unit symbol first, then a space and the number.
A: cm 5
